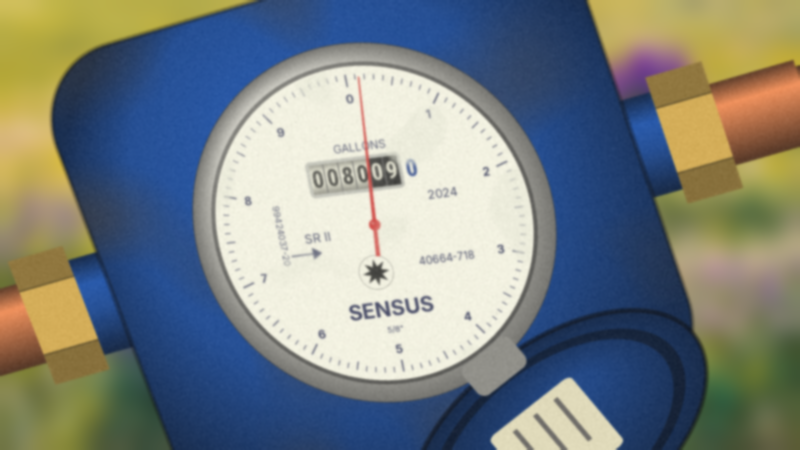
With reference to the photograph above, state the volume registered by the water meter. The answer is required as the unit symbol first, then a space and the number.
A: gal 80090.1
